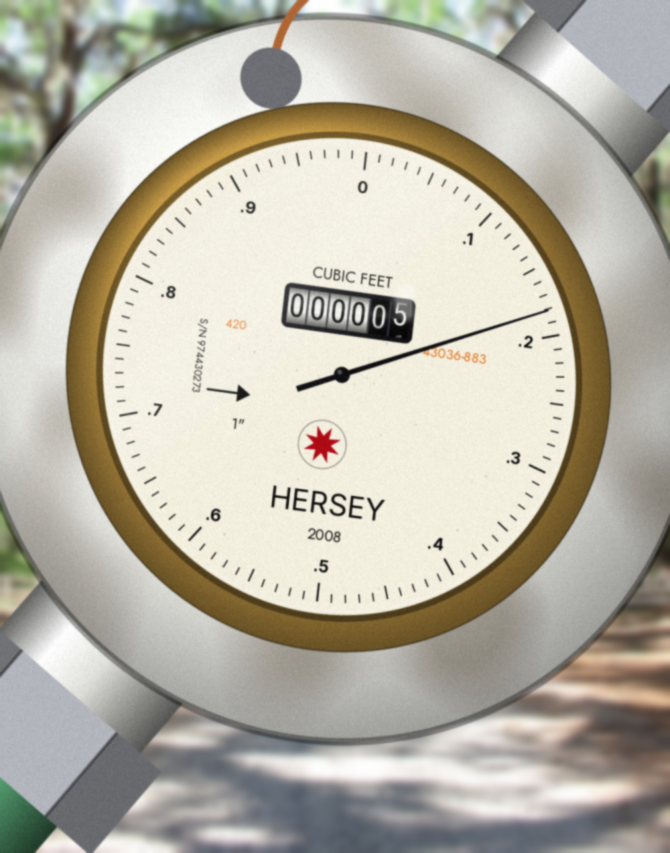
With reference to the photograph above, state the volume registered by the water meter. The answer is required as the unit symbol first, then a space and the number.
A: ft³ 5.18
